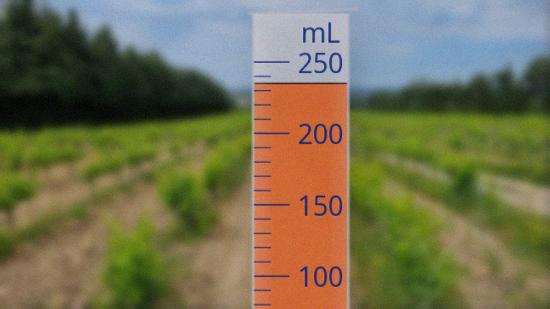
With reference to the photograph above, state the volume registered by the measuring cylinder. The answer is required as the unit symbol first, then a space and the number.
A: mL 235
